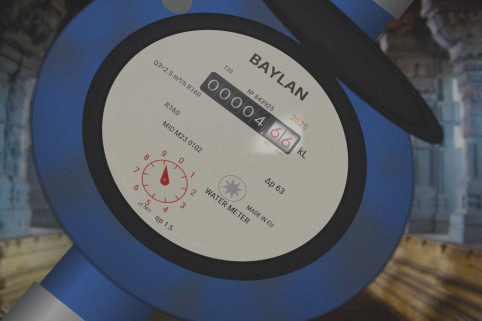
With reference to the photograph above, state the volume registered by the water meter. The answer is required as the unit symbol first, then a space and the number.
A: kL 4.659
